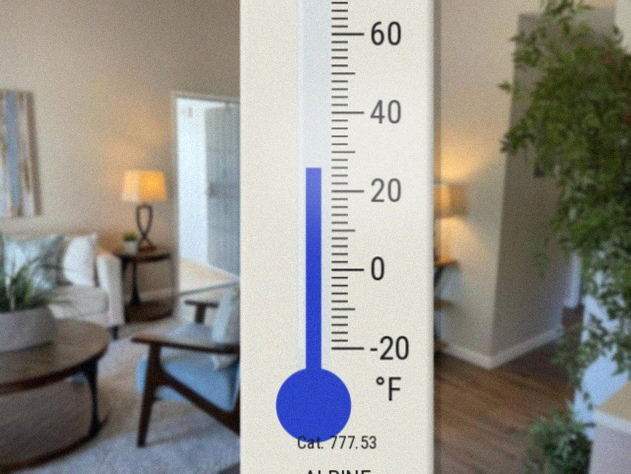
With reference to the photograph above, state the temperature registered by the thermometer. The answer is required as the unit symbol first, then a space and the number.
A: °F 26
